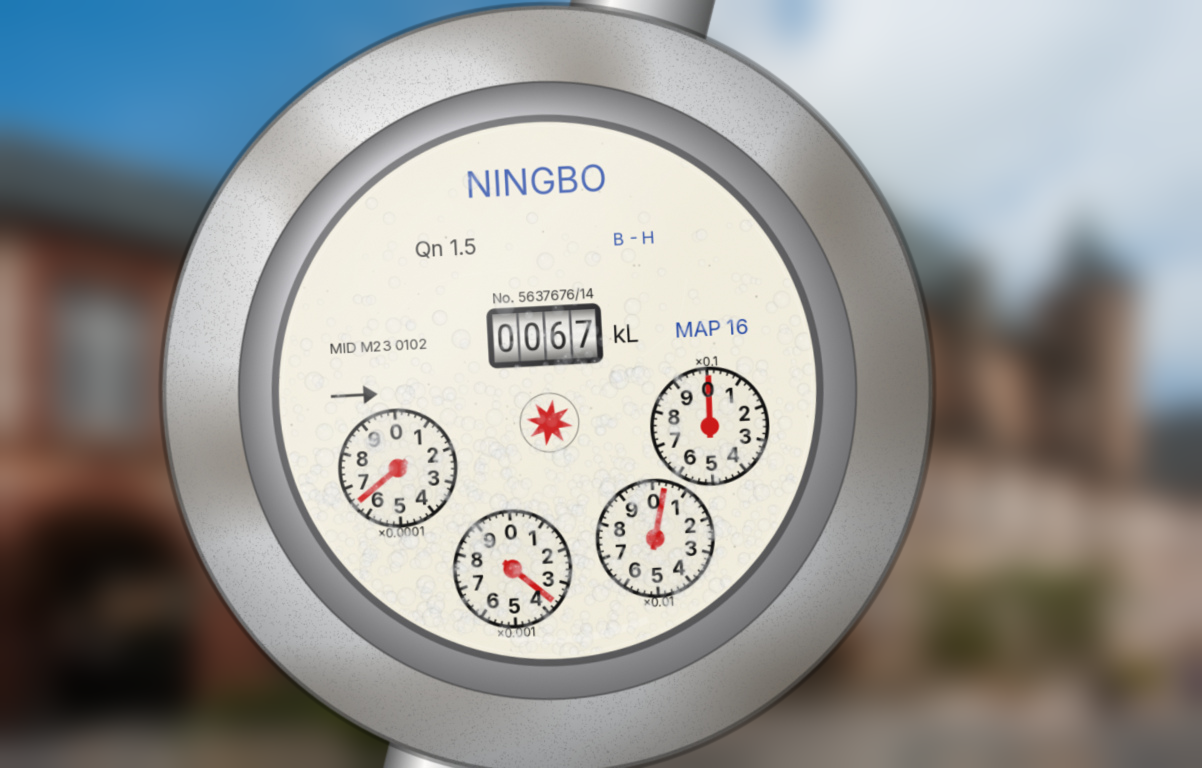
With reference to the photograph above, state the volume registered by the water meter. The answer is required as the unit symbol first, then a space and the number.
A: kL 67.0036
